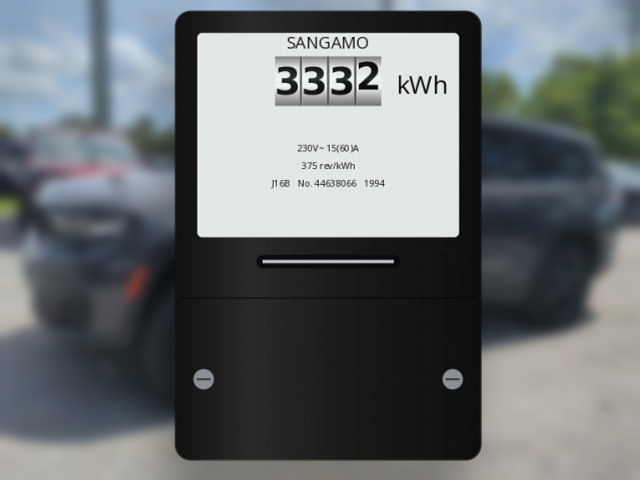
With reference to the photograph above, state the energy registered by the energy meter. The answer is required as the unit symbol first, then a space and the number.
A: kWh 3332
